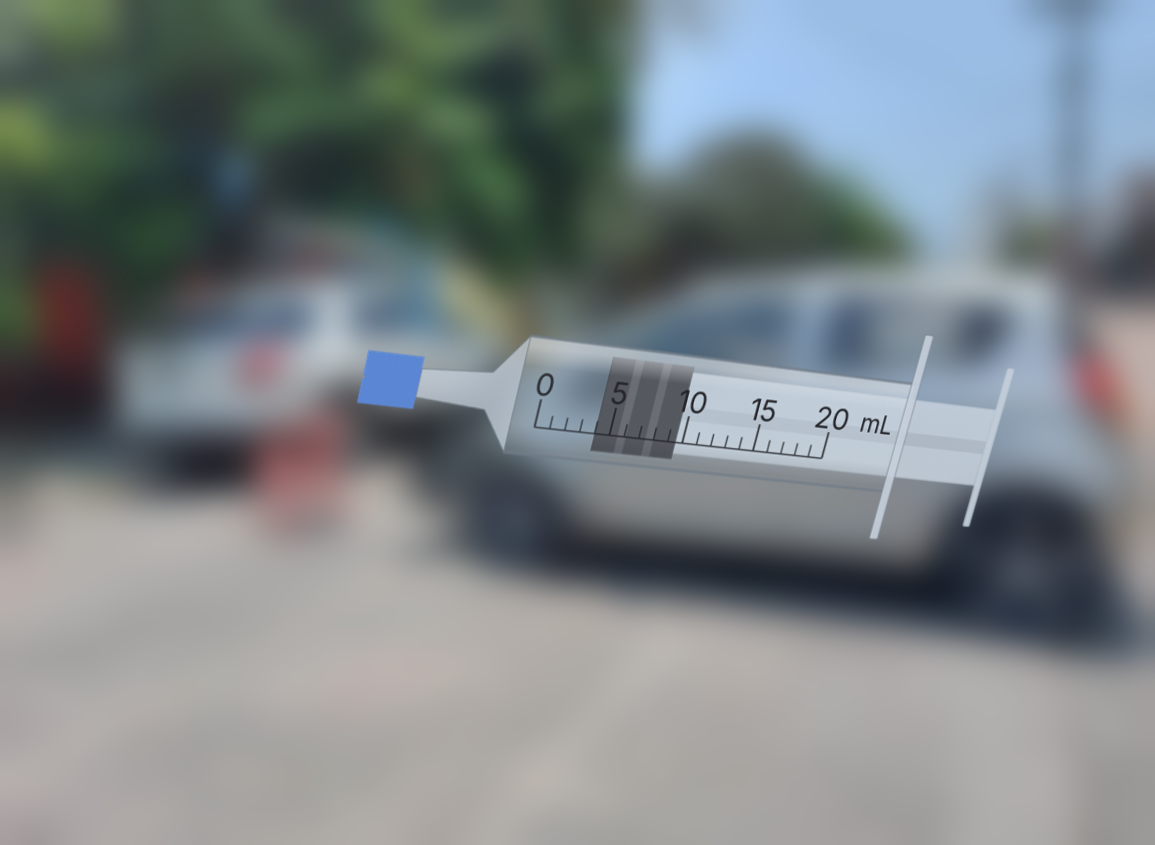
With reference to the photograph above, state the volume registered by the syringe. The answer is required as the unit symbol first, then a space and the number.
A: mL 4
